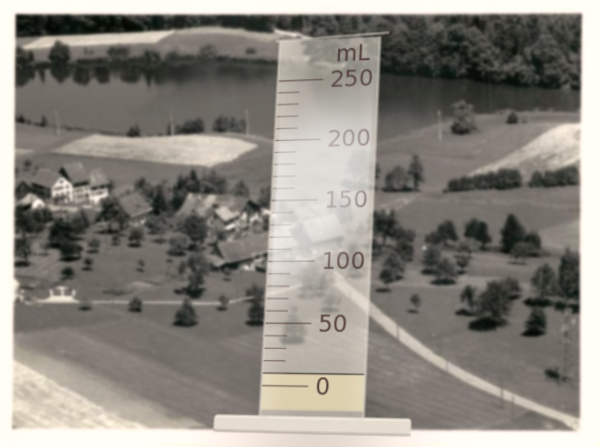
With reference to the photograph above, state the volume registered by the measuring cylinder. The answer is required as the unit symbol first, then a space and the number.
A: mL 10
